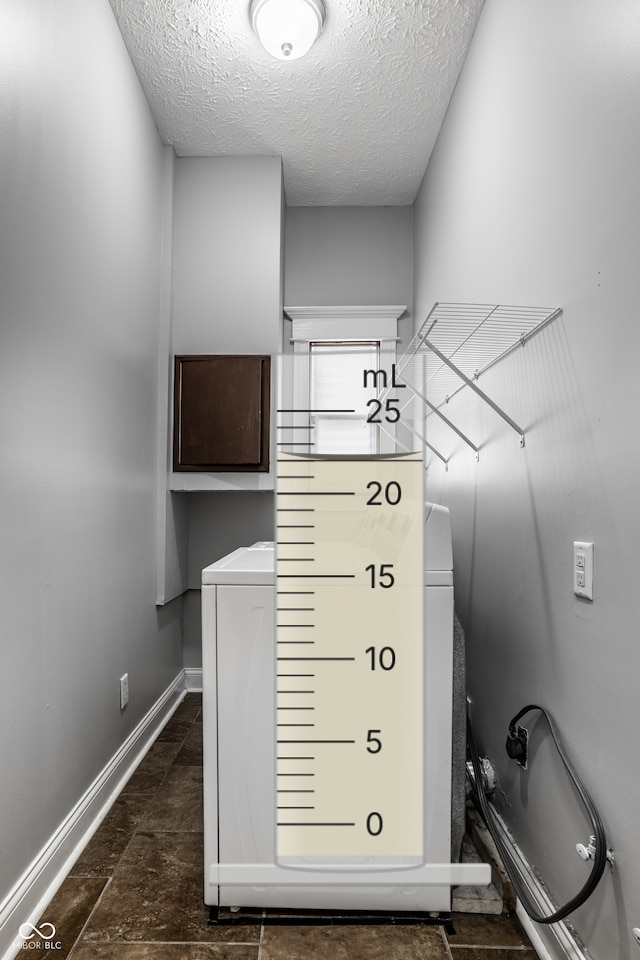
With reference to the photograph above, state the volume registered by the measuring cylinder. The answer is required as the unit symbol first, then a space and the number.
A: mL 22
